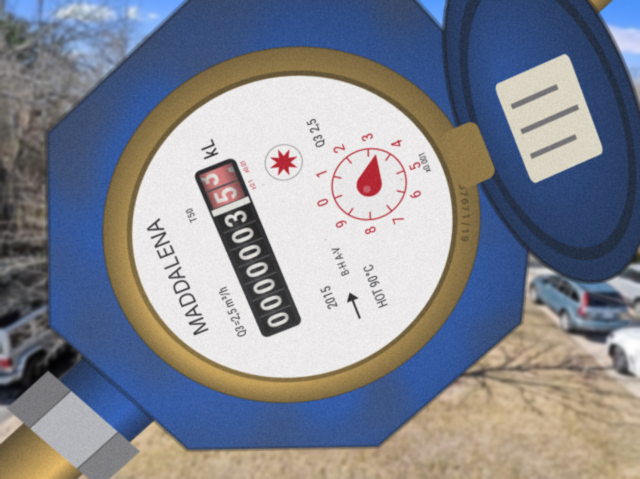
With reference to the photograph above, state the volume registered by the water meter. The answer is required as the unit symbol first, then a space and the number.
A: kL 3.533
